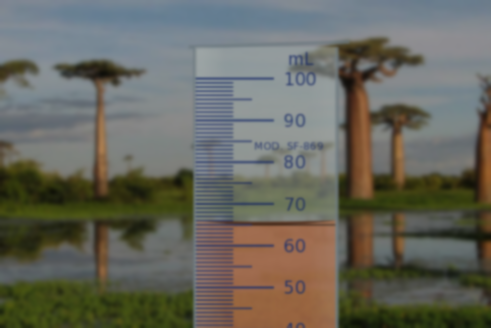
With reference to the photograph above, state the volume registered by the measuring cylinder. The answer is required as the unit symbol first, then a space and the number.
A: mL 65
